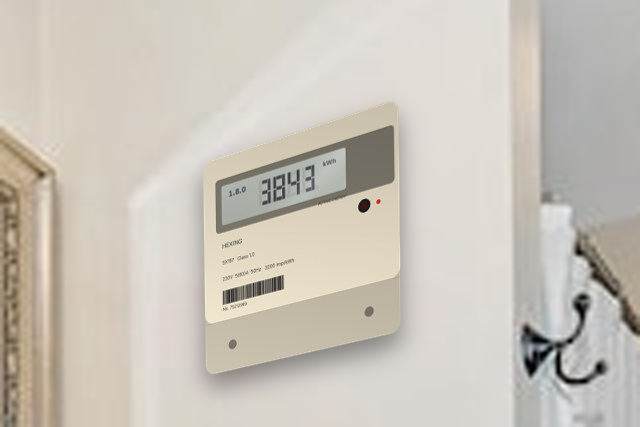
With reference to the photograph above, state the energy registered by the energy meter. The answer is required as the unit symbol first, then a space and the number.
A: kWh 3843
